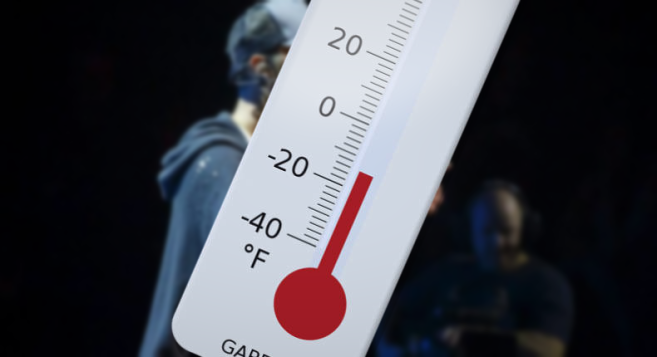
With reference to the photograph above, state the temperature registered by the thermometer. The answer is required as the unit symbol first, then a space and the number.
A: °F -14
